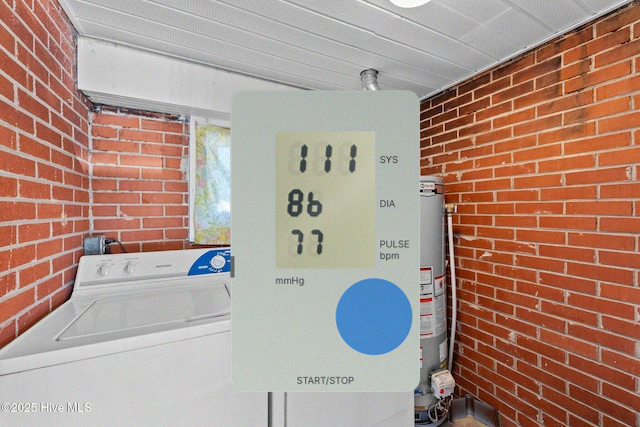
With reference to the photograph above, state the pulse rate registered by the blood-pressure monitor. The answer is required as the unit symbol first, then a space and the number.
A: bpm 77
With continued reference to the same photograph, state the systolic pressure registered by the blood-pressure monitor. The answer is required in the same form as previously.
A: mmHg 111
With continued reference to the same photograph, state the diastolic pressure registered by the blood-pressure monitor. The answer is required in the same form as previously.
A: mmHg 86
